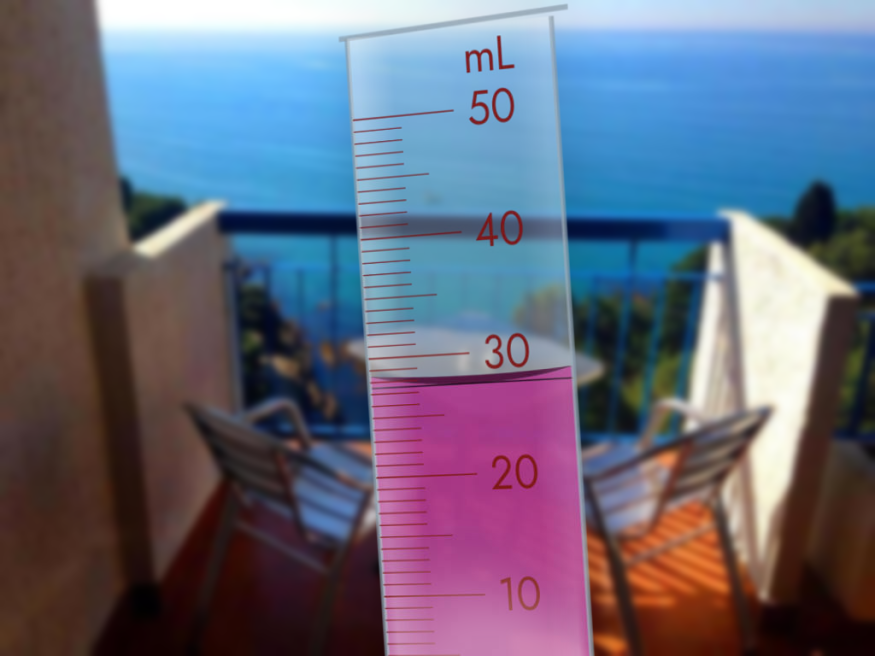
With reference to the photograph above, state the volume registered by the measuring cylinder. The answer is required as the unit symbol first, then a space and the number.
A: mL 27.5
